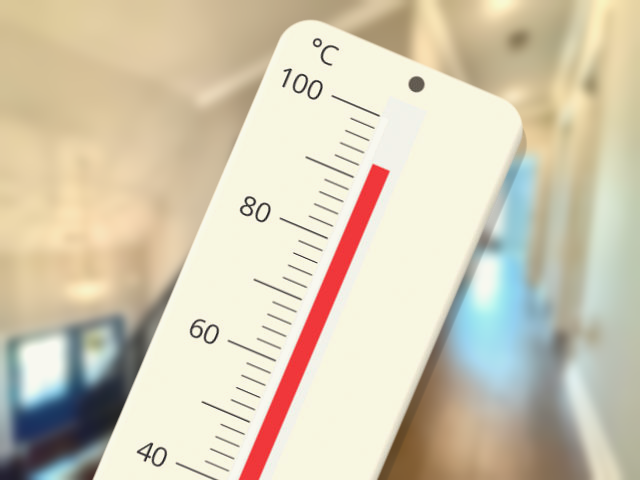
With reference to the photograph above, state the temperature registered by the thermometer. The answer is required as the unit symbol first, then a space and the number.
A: °C 93
